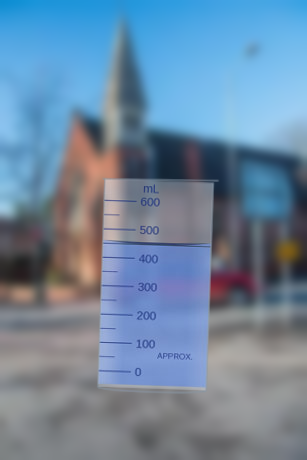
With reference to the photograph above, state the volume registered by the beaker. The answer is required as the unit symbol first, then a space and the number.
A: mL 450
